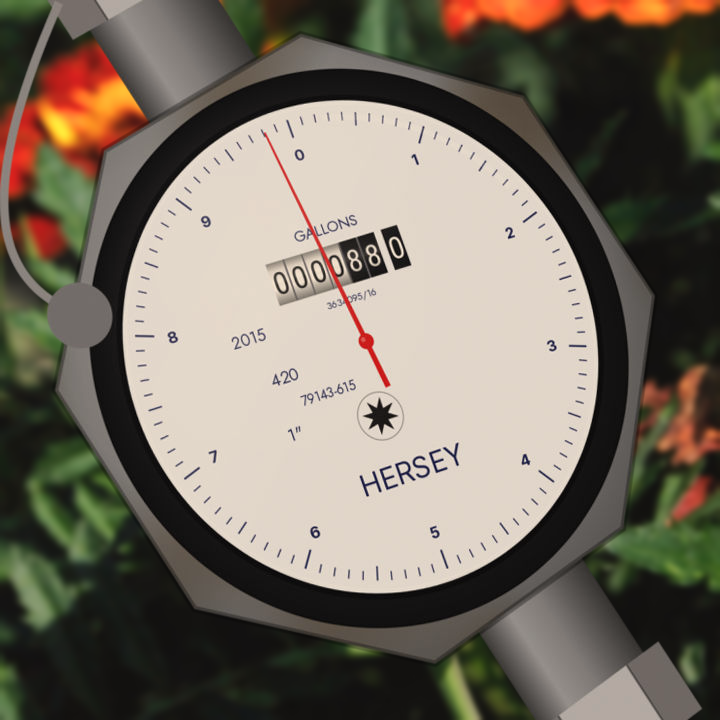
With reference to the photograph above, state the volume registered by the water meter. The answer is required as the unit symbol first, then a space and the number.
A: gal 879.8
